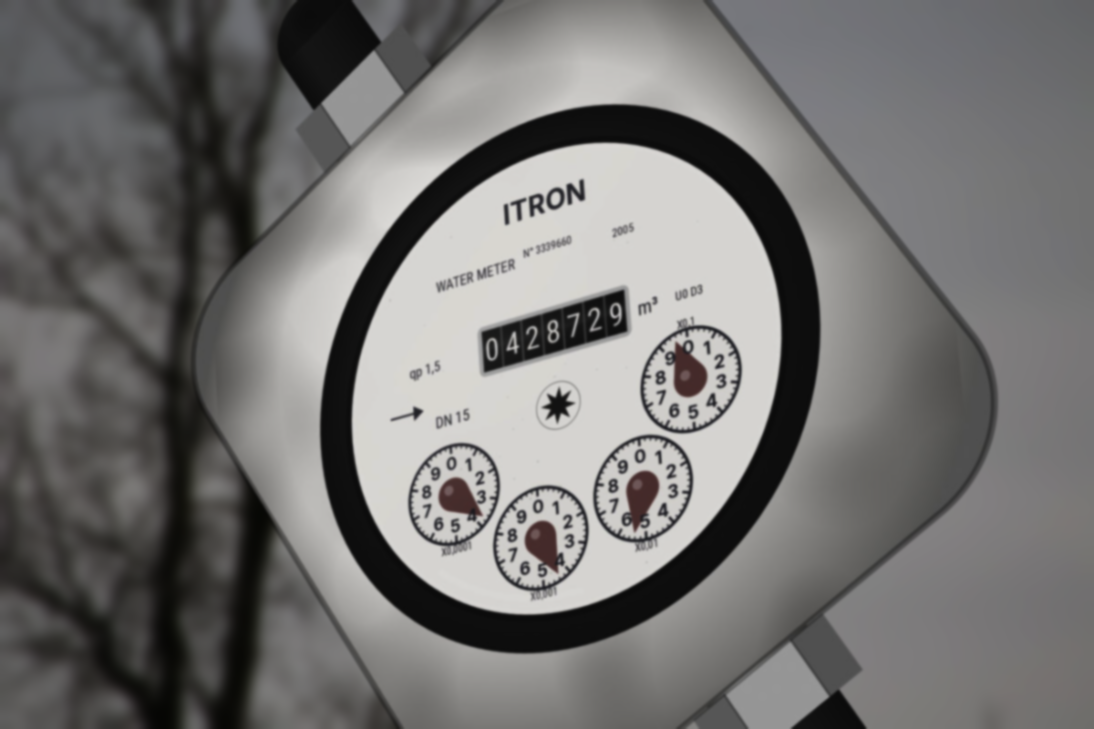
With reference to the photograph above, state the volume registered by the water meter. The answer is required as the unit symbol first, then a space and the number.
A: m³ 428728.9543
